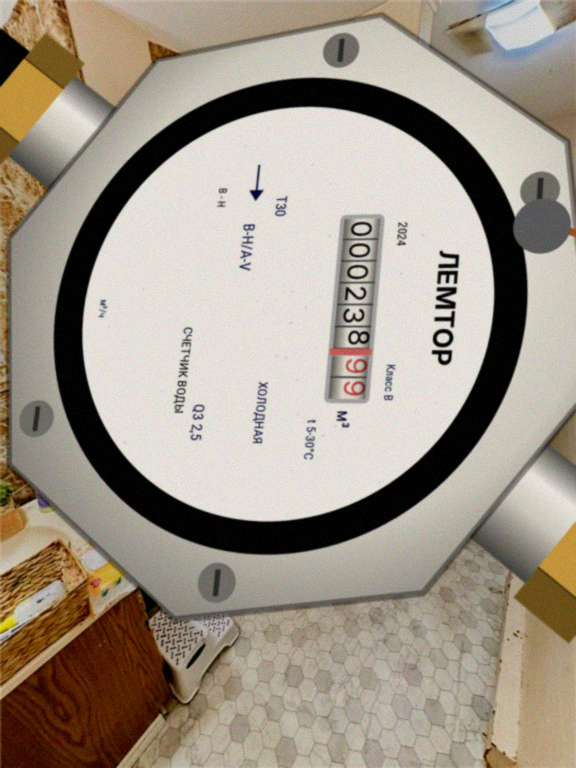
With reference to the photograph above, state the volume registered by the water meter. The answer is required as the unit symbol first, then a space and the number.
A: m³ 238.99
